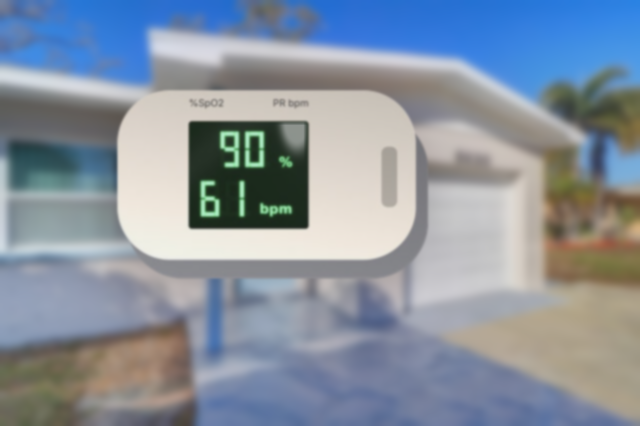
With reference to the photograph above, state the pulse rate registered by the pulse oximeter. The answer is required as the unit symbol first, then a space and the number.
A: bpm 61
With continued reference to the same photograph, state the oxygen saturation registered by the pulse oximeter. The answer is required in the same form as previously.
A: % 90
